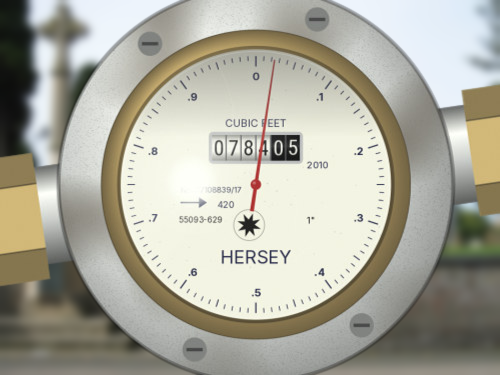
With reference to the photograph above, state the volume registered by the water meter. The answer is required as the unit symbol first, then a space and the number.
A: ft³ 78405.02
